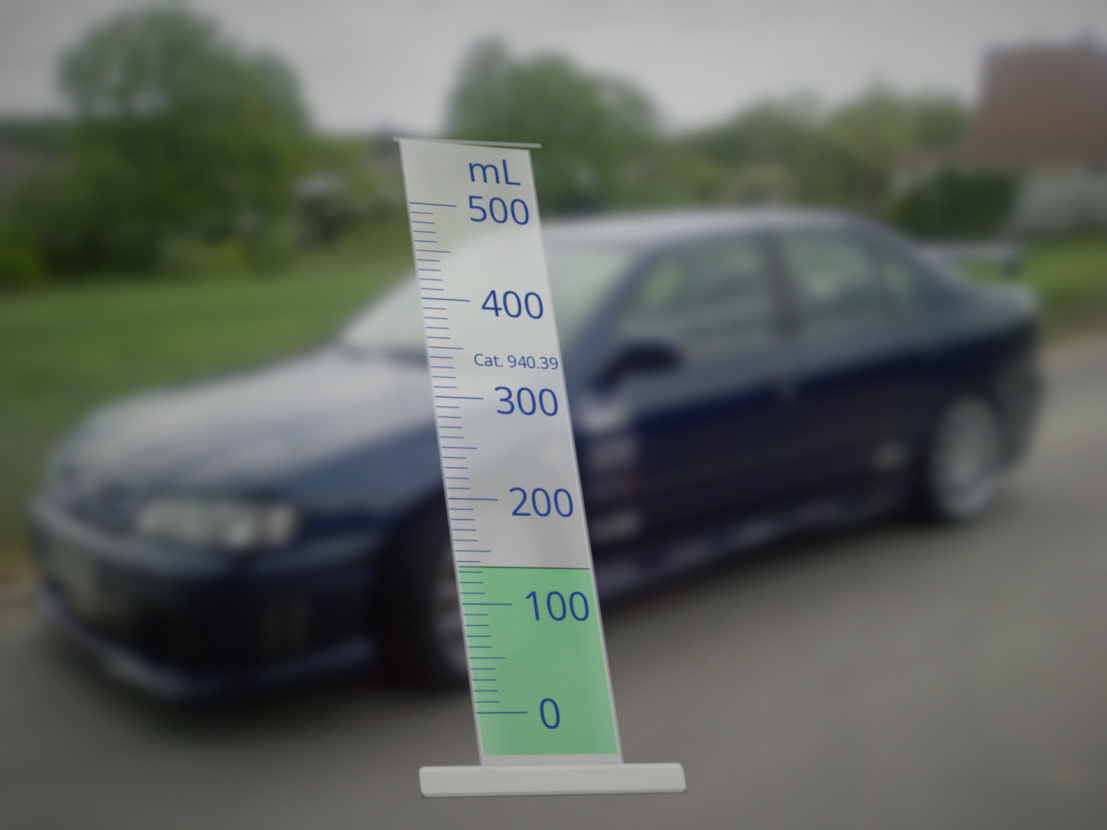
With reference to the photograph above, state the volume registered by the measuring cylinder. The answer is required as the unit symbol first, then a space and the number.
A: mL 135
